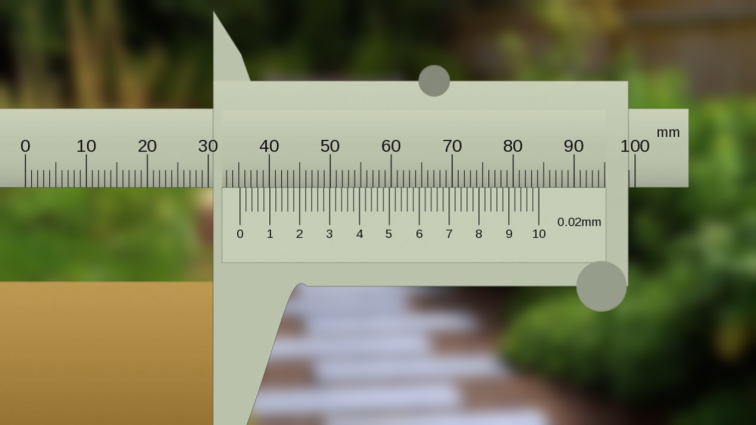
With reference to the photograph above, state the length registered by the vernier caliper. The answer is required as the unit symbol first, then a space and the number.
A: mm 35.2
